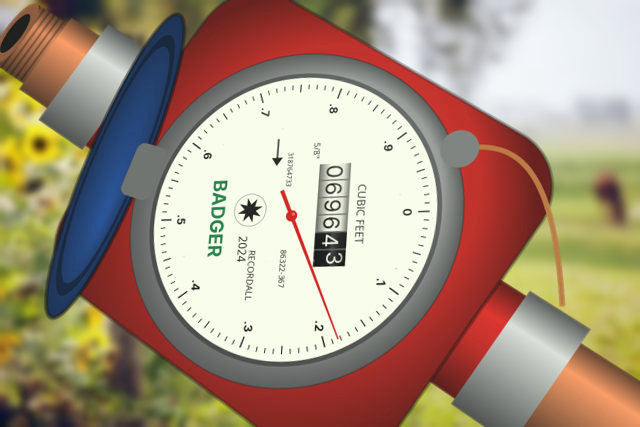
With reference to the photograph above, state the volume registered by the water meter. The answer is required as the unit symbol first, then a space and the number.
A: ft³ 69643.18
